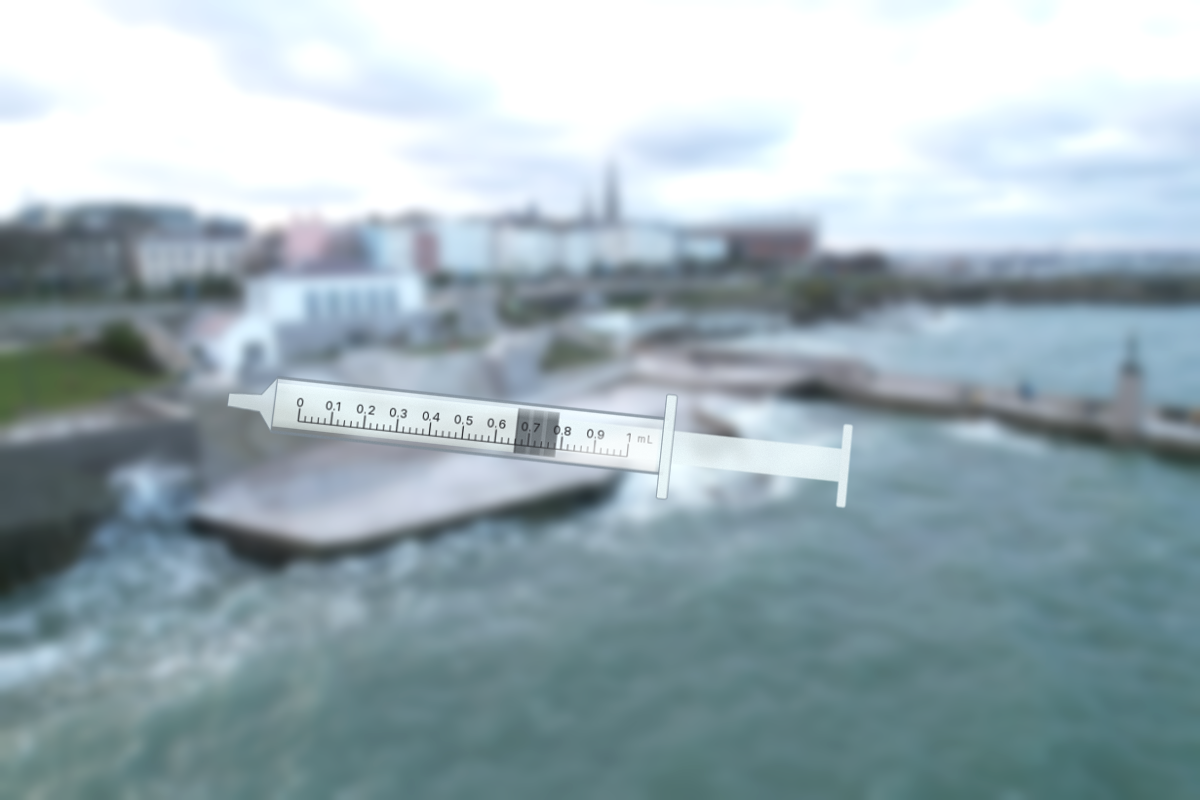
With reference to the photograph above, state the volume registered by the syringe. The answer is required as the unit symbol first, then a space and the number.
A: mL 0.66
